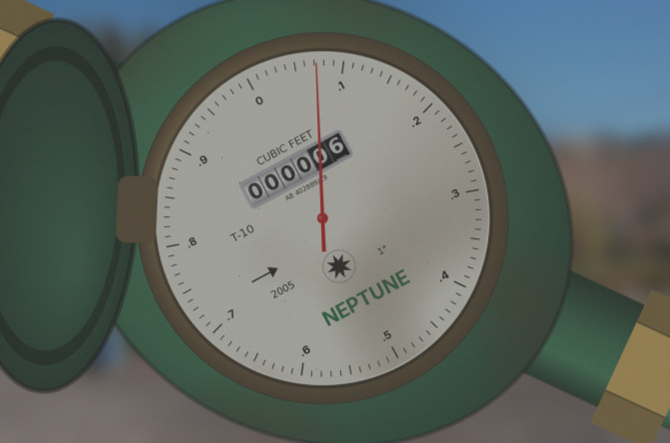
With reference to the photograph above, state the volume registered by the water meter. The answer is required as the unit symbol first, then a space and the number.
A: ft³ 6.07
